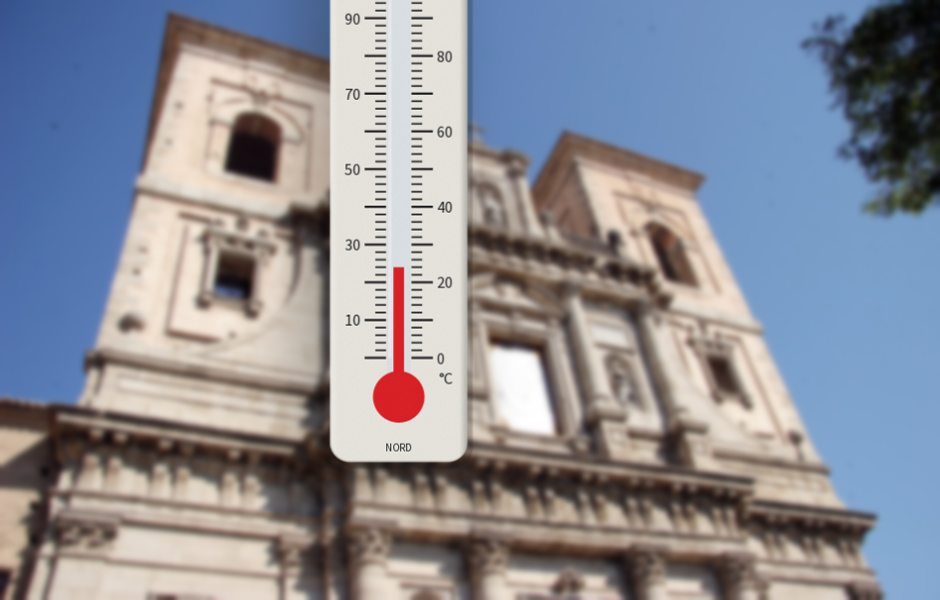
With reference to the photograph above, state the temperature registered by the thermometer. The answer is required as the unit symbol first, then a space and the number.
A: °C 24
